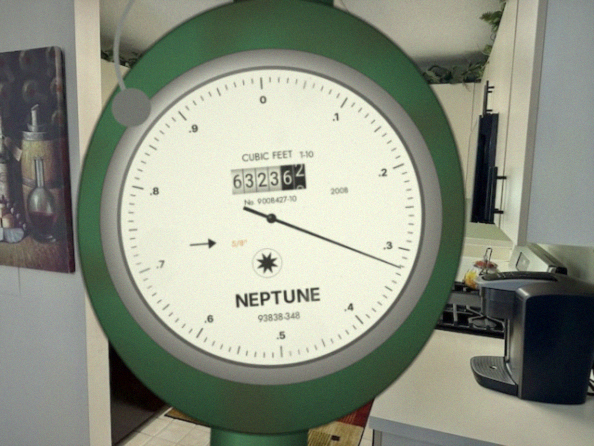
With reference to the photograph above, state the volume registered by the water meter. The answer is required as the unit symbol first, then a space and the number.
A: ft³ 632362.32
